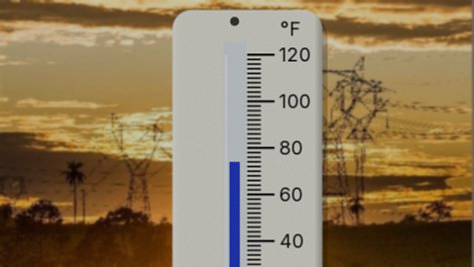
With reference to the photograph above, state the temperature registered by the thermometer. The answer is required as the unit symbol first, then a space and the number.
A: °F 74
